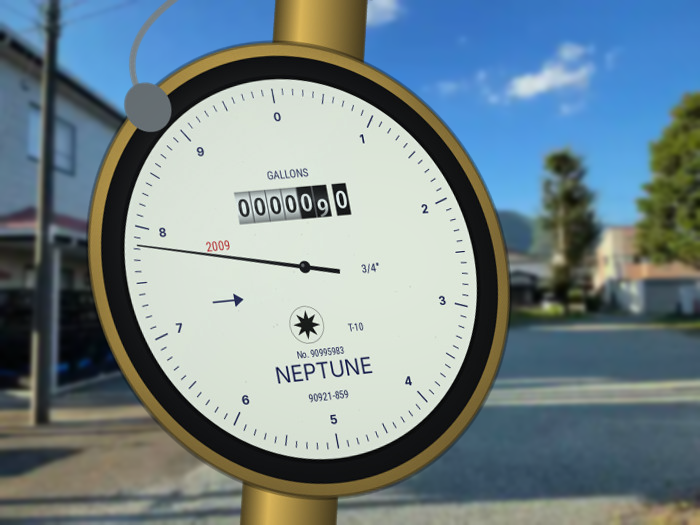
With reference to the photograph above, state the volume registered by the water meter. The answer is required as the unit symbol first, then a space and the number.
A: gal 87.8
